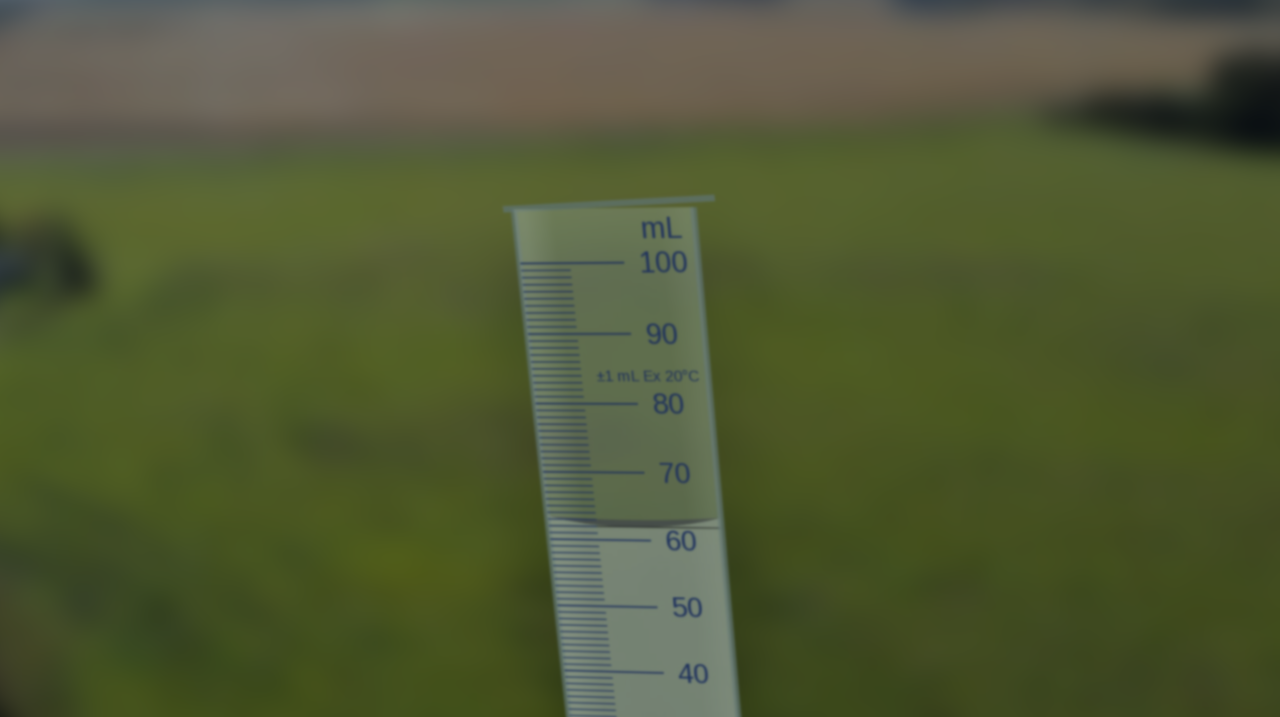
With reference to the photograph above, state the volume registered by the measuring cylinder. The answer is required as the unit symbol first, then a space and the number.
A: mL 62
